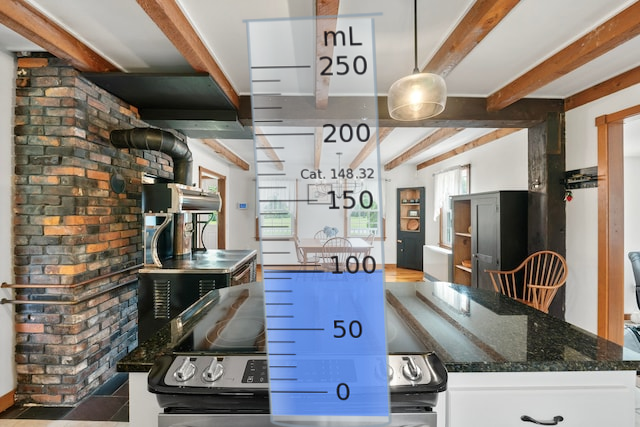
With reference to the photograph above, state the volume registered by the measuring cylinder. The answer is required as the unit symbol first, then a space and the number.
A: mL 95
